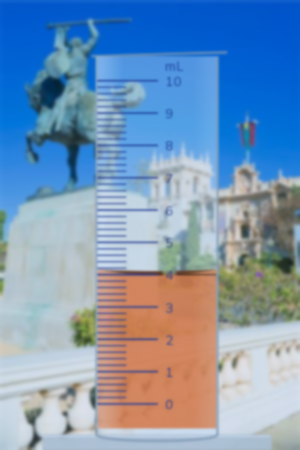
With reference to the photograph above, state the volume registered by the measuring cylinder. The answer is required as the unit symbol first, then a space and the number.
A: mL 4
